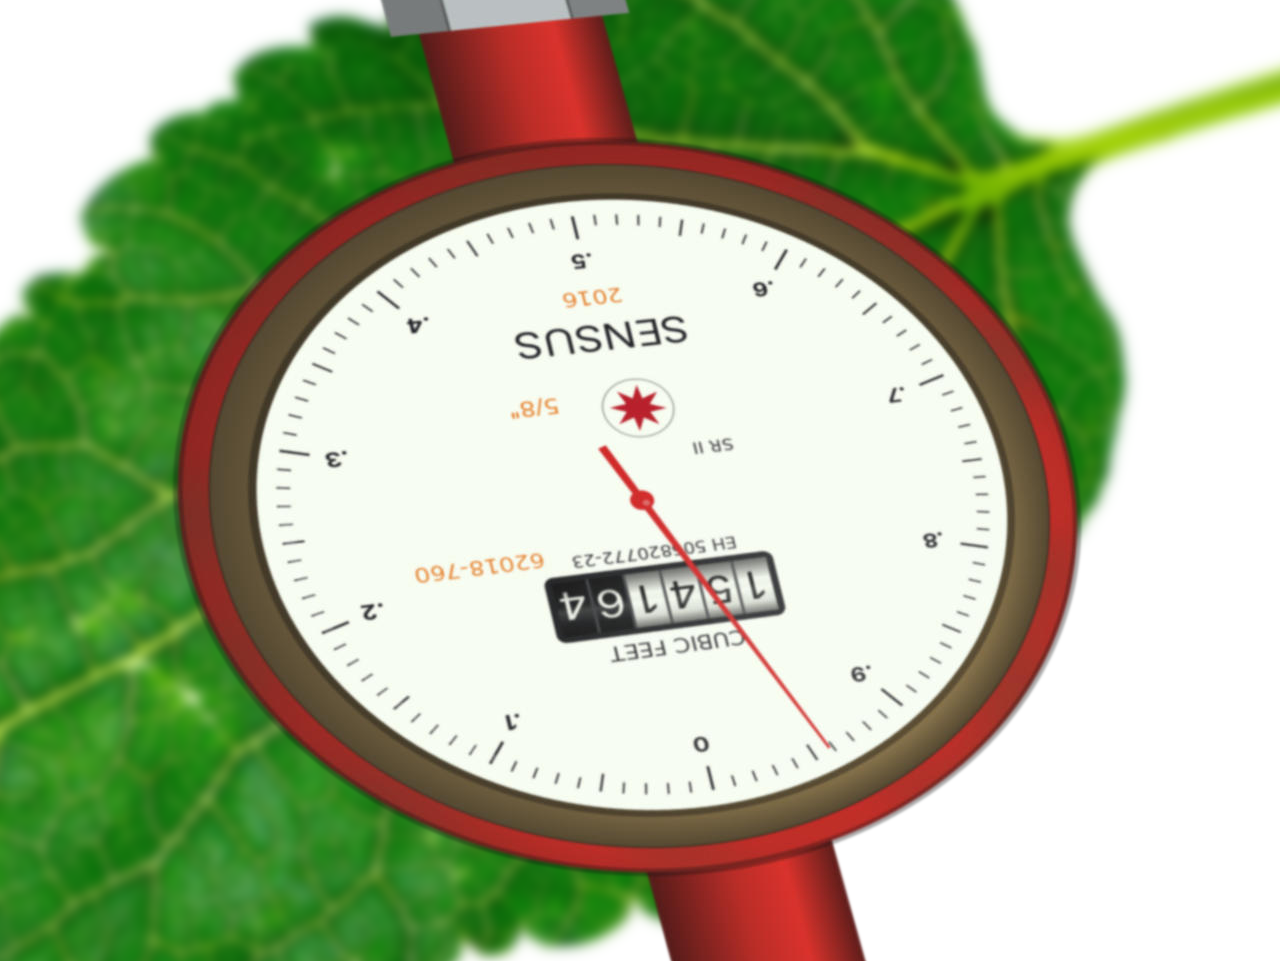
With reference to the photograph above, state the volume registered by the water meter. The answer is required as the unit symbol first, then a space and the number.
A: ft³ 154163.94
